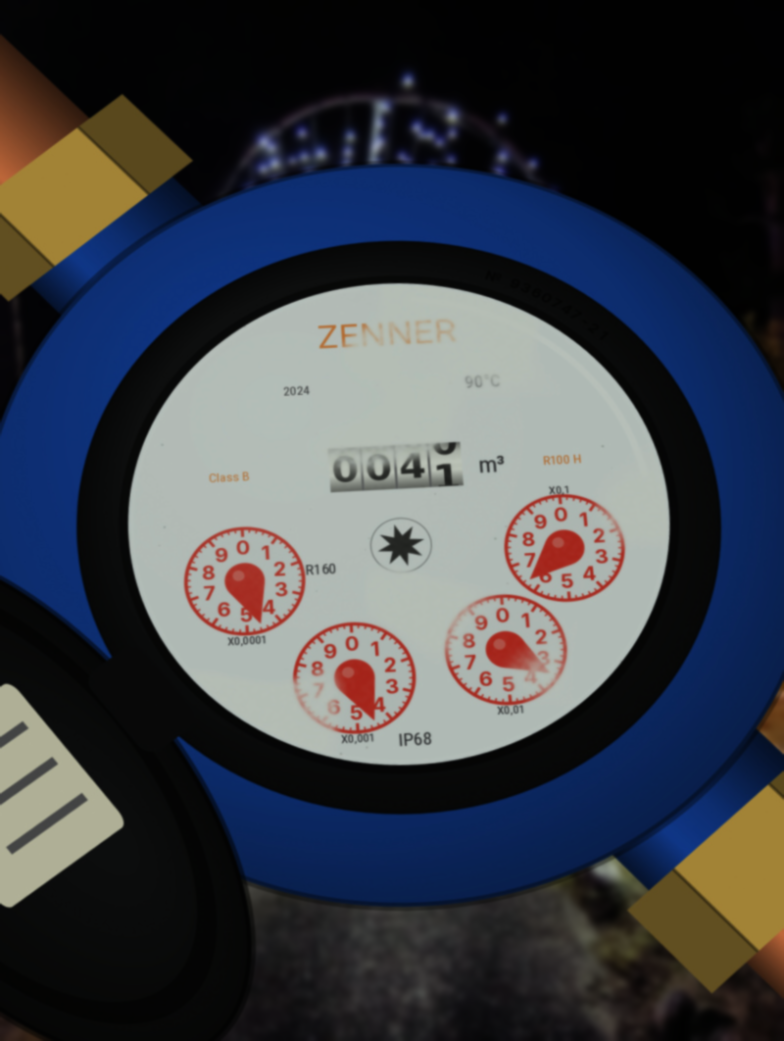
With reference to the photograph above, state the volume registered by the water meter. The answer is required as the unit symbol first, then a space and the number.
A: m³ 40.6344
